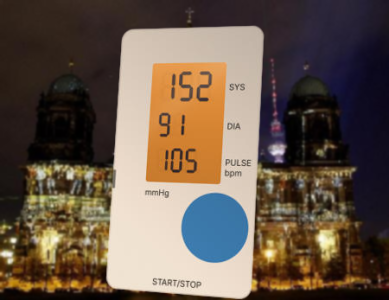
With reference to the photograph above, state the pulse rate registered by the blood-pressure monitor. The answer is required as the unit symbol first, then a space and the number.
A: bpm 105
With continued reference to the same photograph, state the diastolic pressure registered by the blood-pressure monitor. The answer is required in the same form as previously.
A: mmHg 91
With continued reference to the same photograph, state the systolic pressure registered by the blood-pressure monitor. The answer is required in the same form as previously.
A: mmHg 152
